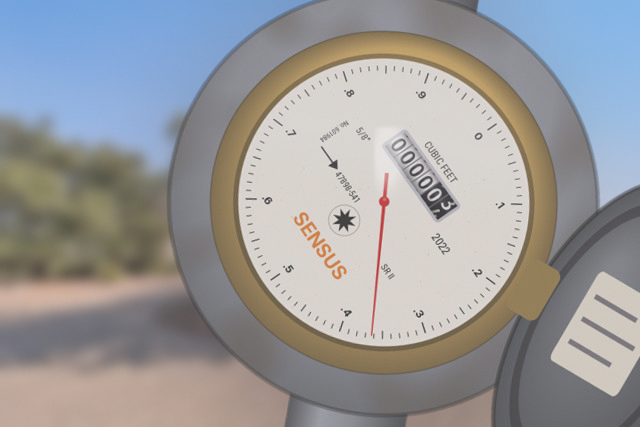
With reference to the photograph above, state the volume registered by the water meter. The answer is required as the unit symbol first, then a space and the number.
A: ft³ 3.36
